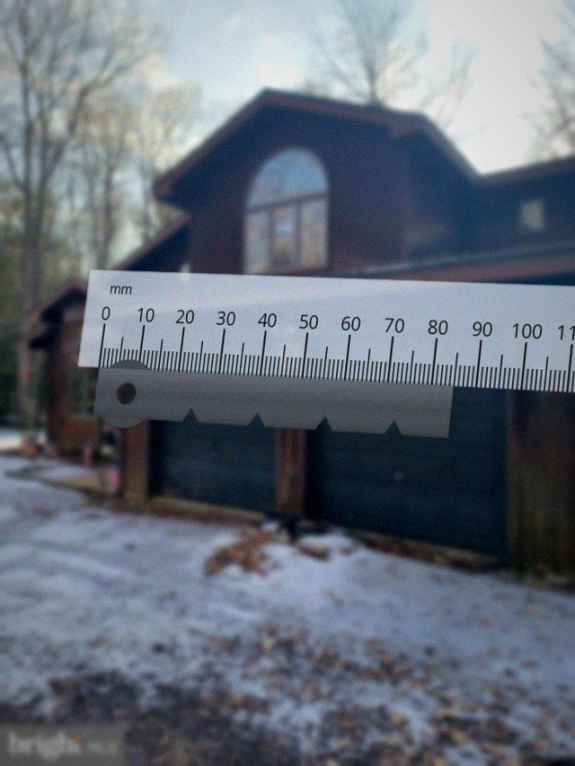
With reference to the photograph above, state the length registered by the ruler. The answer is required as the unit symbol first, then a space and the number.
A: mm 85
